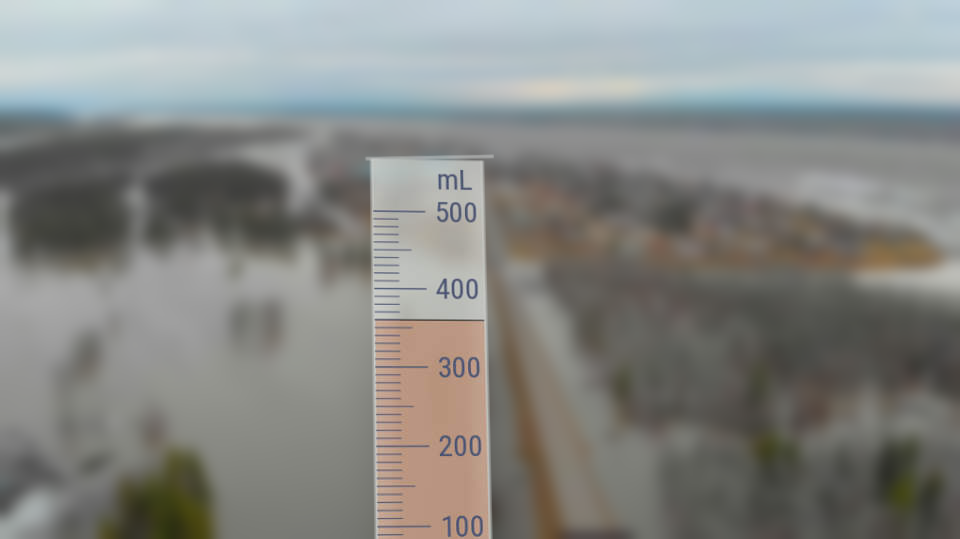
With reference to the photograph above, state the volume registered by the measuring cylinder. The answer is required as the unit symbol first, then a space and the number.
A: mL 360
